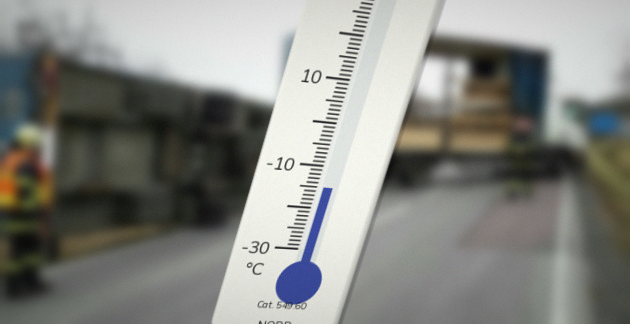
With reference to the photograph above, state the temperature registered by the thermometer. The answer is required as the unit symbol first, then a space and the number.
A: °C -15
